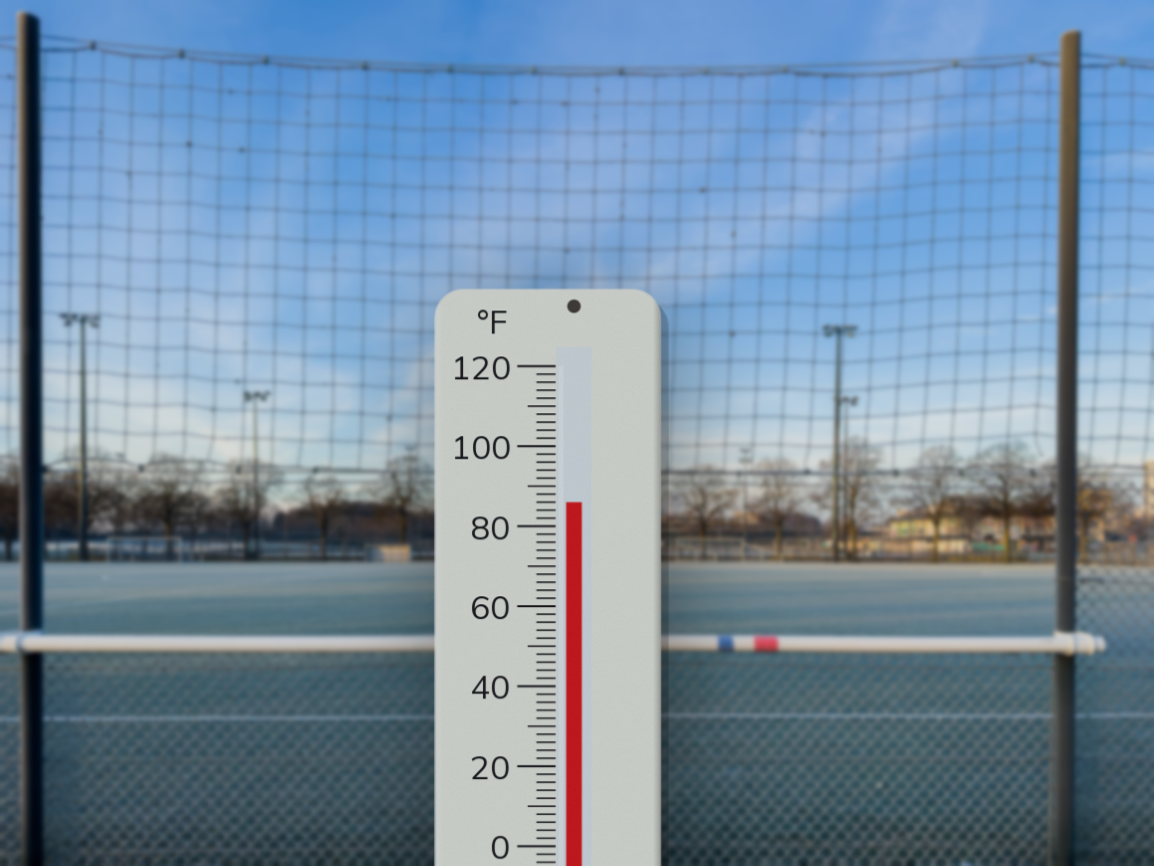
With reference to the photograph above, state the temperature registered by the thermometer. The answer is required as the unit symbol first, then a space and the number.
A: °F 86
